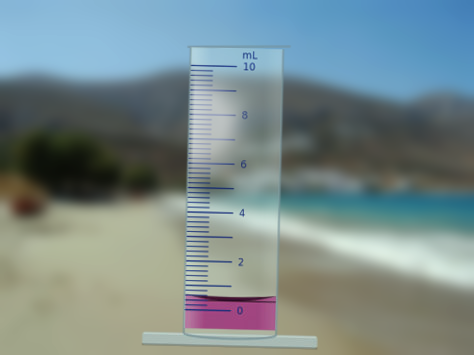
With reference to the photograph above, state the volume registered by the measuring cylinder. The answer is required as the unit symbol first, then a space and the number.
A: mL 0.4
